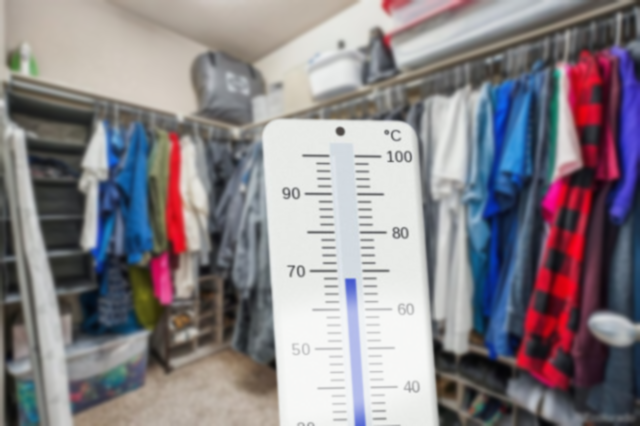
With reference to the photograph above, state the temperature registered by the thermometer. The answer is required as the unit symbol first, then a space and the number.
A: °C 68
